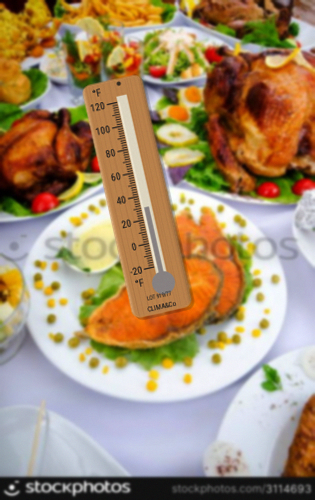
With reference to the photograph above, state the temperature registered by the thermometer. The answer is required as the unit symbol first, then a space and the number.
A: °F 30
